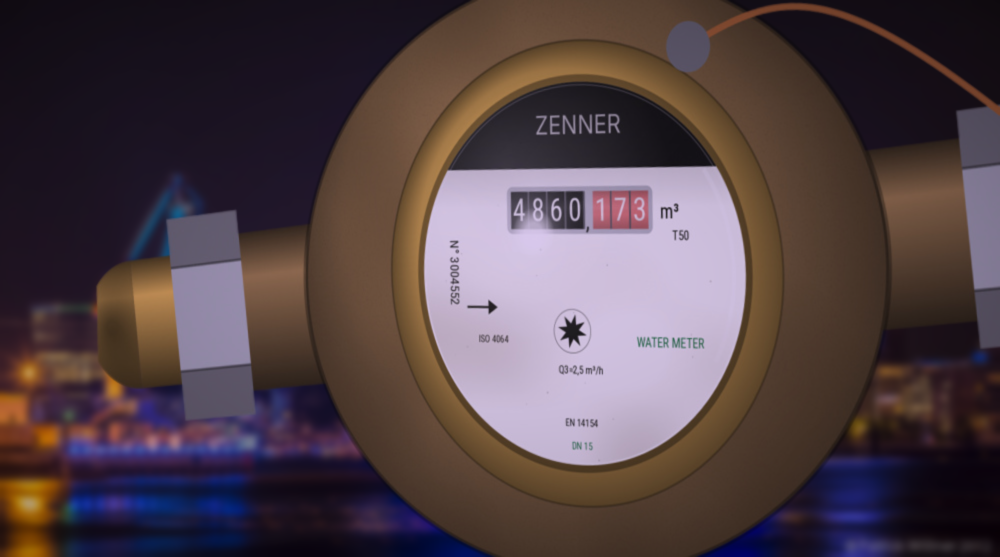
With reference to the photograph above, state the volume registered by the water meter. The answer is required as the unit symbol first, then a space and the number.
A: m³ 4860.173
